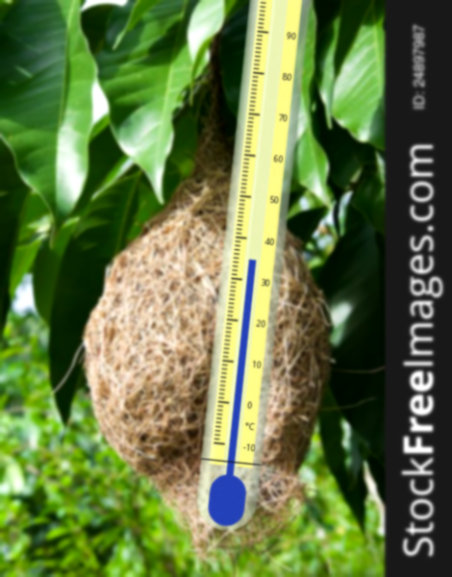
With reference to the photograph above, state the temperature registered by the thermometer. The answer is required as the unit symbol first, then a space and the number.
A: °C 35
